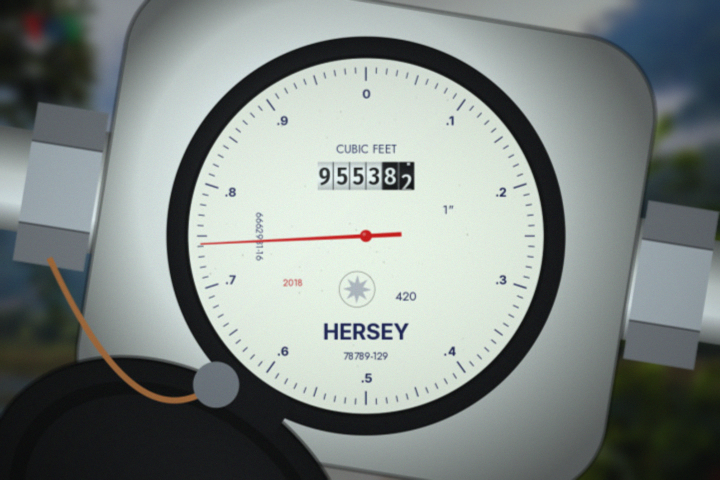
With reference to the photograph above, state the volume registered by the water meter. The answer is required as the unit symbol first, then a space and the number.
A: ft³ 955381.74
